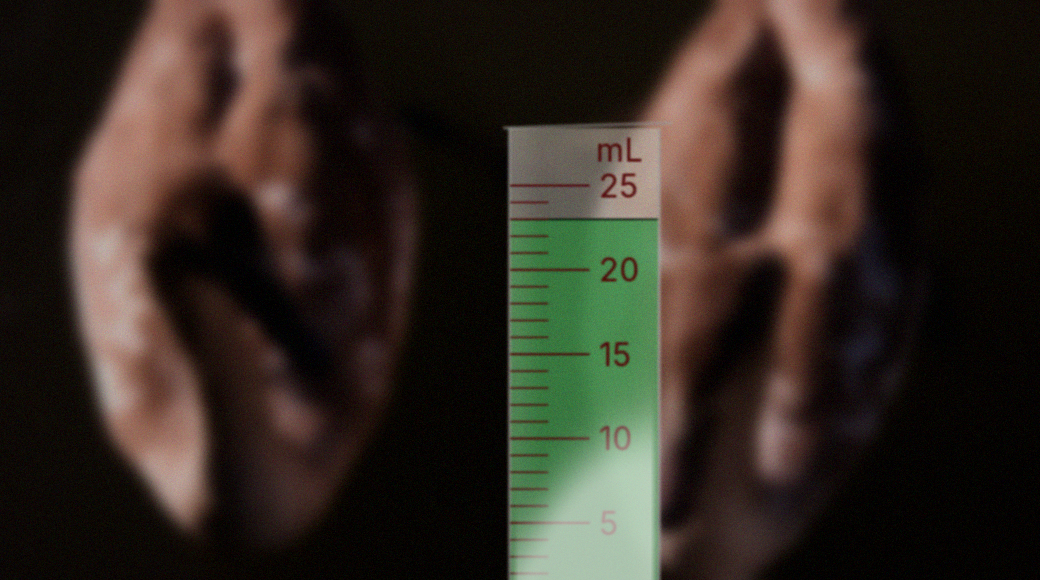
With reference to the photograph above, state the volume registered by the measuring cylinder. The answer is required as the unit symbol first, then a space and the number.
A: mL 23
